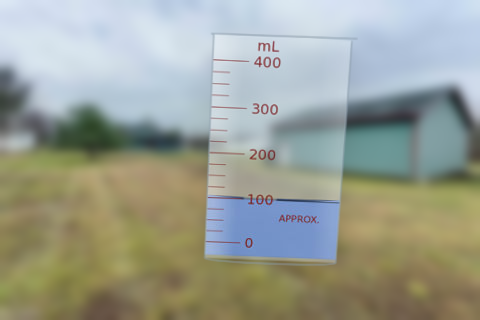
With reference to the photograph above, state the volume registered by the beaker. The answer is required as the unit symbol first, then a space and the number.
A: mL 100
